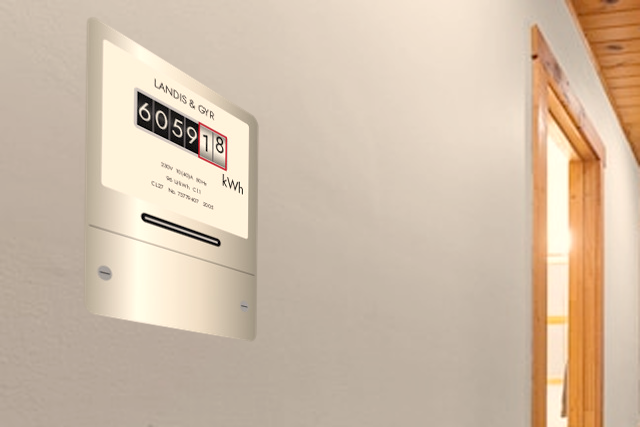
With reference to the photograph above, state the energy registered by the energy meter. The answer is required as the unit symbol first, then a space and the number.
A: kWh 6059.18
